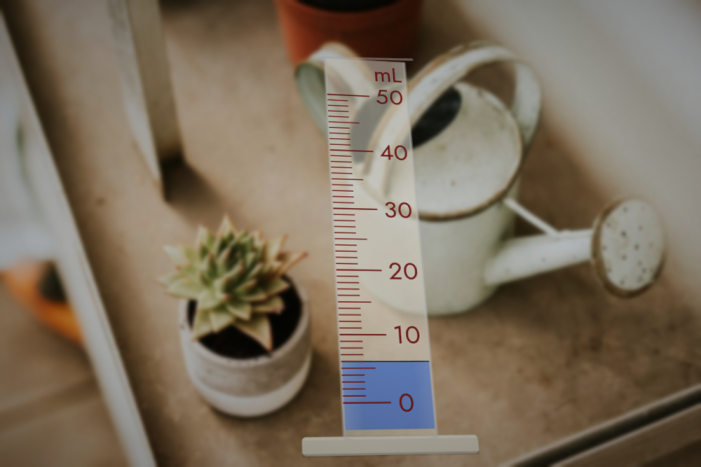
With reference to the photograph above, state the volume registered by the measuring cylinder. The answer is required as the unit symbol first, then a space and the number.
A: mL 6
